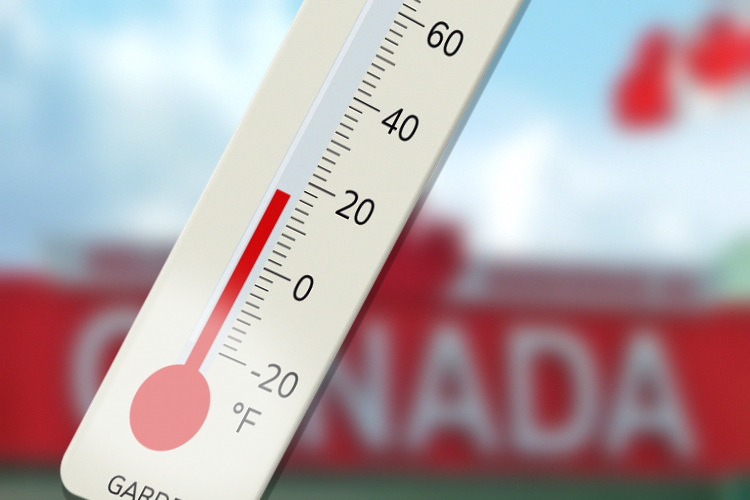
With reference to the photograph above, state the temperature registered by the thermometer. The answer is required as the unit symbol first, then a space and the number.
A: °F 16
